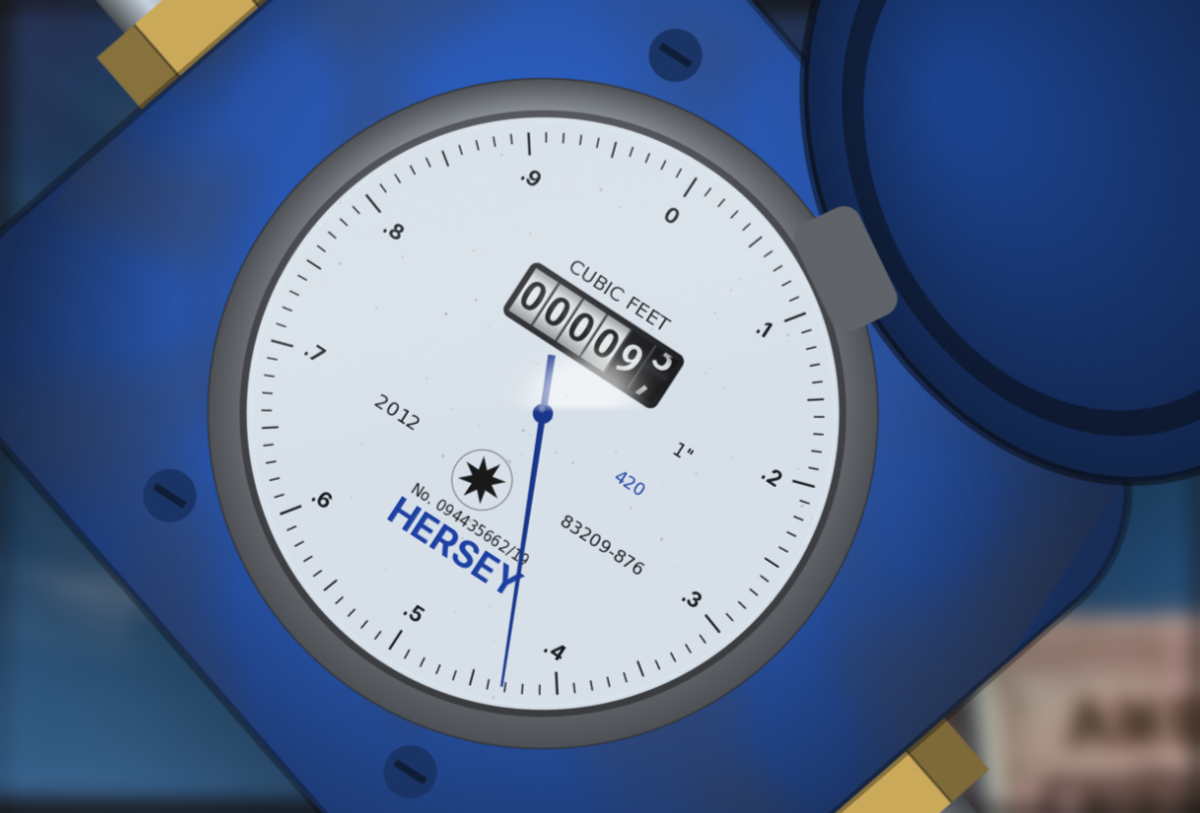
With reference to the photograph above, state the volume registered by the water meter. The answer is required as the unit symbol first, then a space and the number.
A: ft³ 93.43
